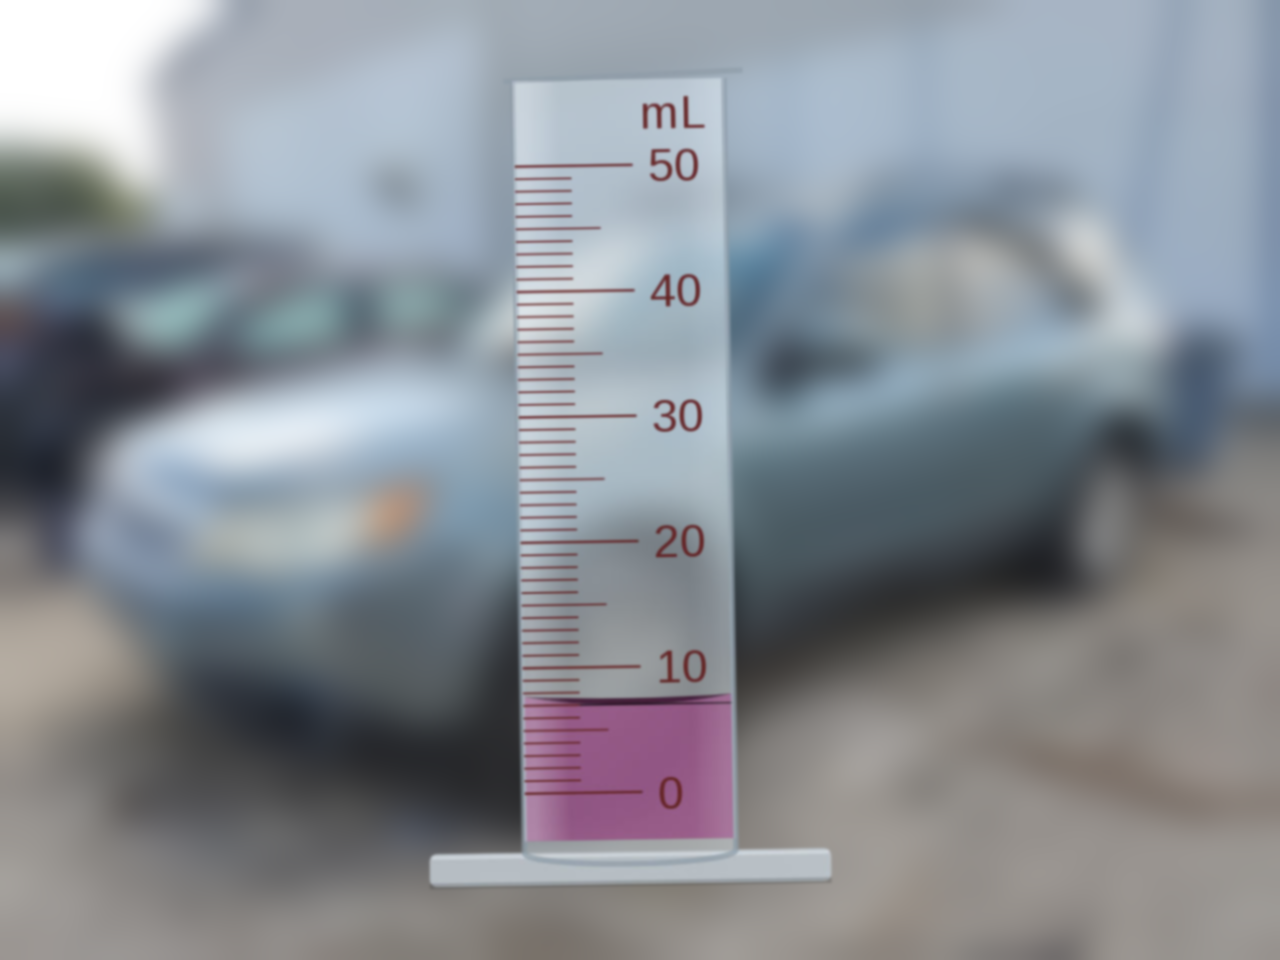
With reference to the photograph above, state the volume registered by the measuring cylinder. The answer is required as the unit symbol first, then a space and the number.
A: mL 7
